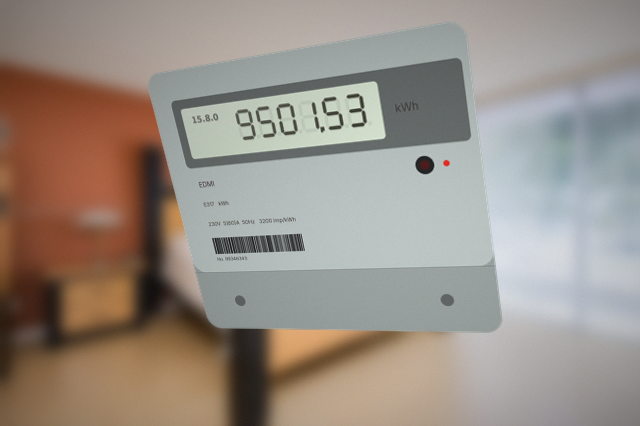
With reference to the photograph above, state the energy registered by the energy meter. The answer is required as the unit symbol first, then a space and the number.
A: kWh 9501.53
